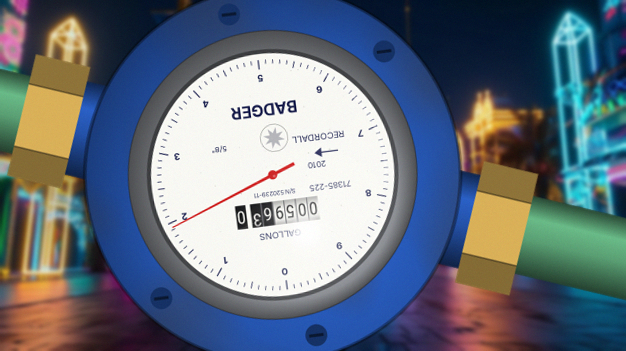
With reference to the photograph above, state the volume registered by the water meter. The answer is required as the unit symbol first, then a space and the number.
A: gal 59631.9
